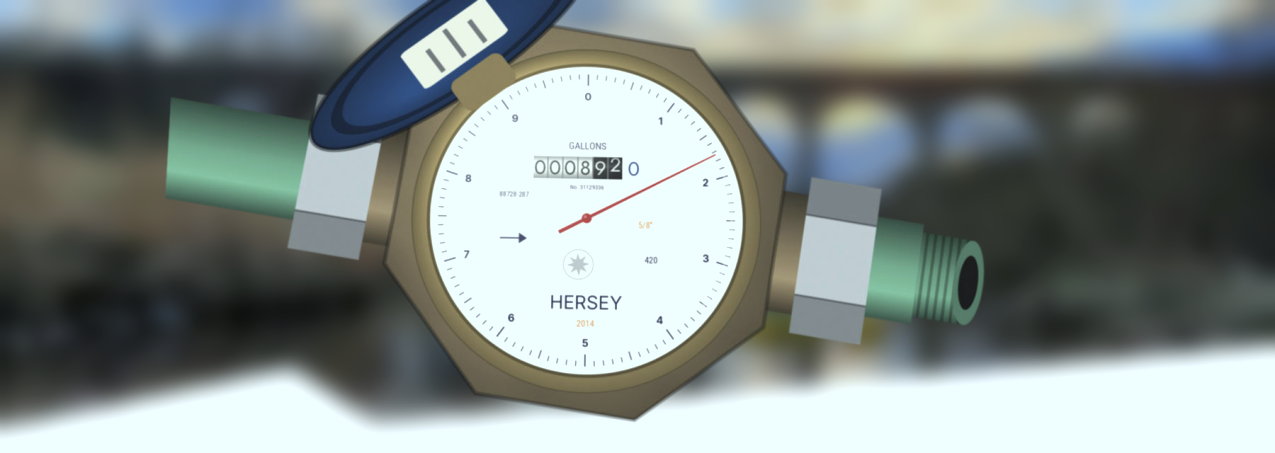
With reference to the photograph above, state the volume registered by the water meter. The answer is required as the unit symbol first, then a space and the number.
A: gal 8921.7
